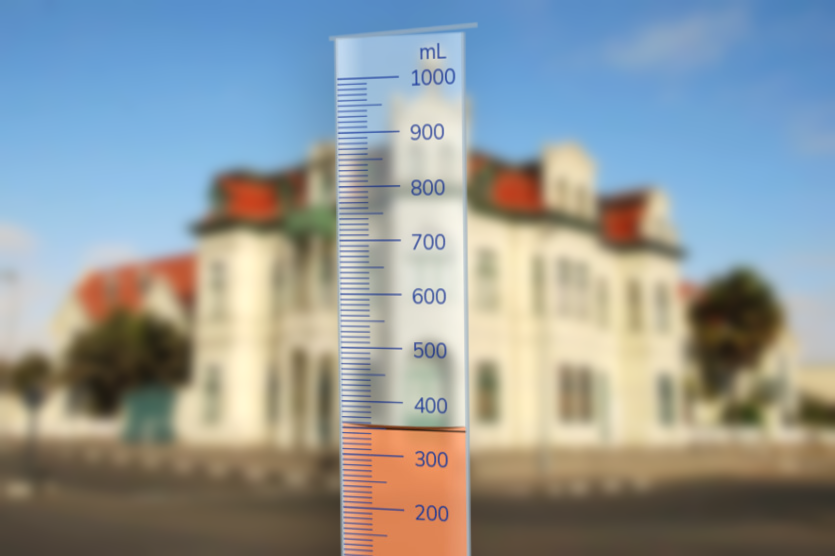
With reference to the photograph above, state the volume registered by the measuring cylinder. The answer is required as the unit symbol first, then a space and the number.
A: mL 350
